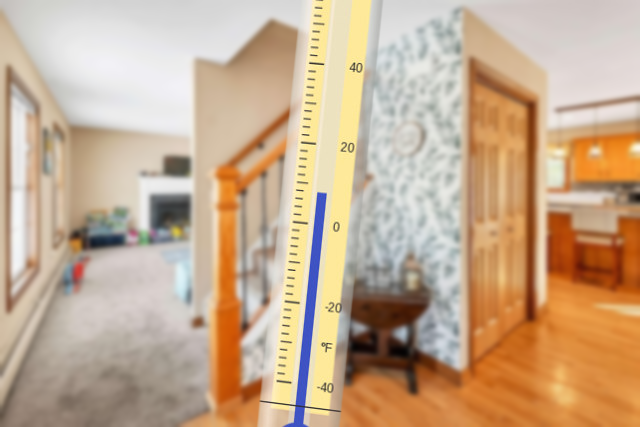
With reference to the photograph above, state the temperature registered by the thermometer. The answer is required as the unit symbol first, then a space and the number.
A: °F 8
